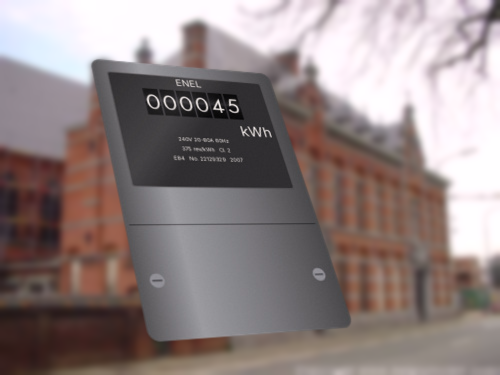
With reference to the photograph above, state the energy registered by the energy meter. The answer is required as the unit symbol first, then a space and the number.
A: kWh 45
